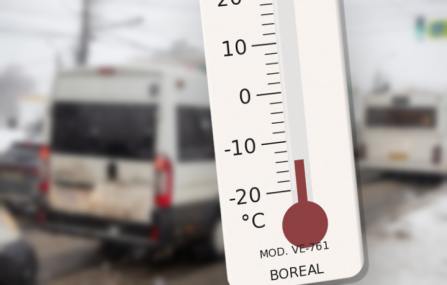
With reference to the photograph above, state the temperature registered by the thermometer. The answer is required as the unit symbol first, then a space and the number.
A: °C -14
